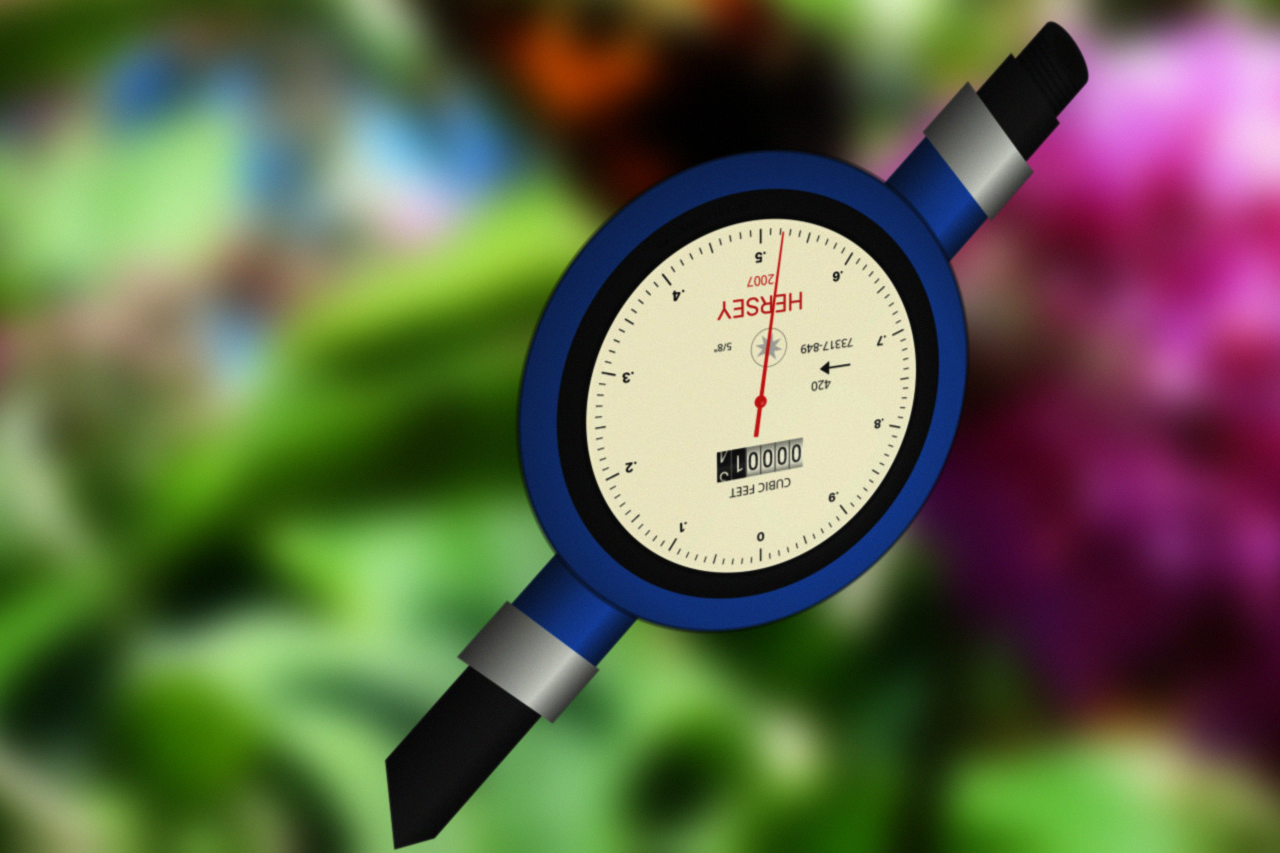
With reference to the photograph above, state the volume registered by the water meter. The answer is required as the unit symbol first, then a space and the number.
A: ft³ 13.52
